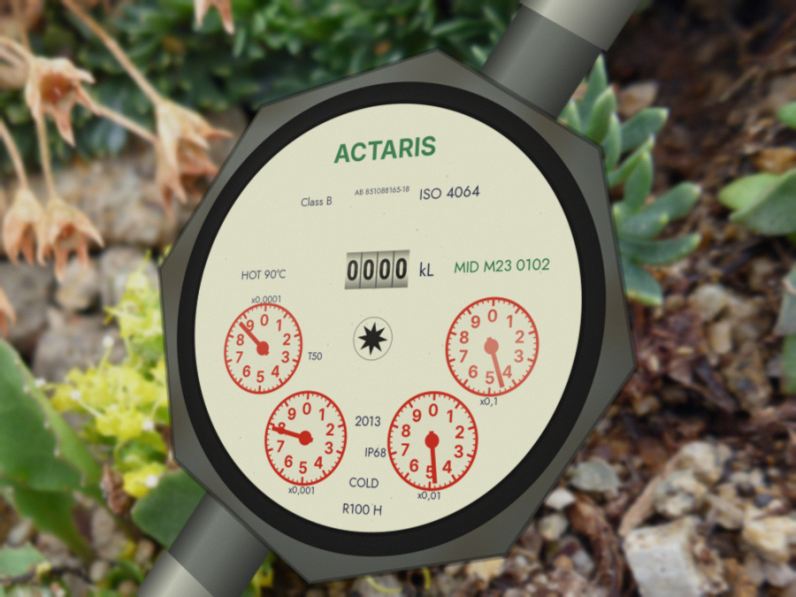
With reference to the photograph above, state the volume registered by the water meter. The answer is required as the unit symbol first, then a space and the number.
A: kL 0.4478
